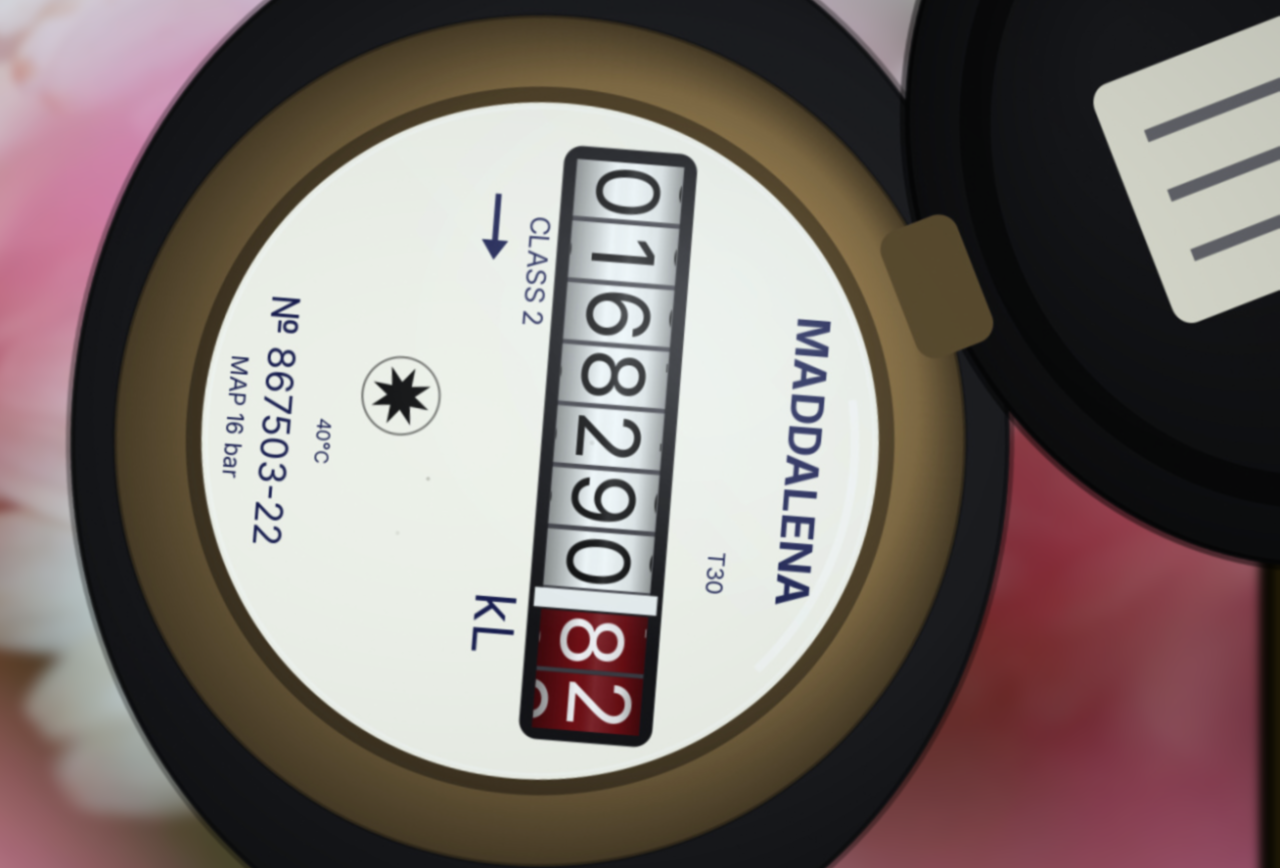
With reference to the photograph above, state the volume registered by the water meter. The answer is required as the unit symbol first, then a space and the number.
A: kL 168290.82
